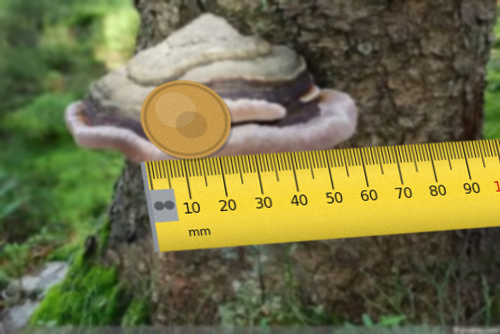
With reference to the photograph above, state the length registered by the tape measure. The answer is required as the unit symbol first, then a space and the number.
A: mm 25
